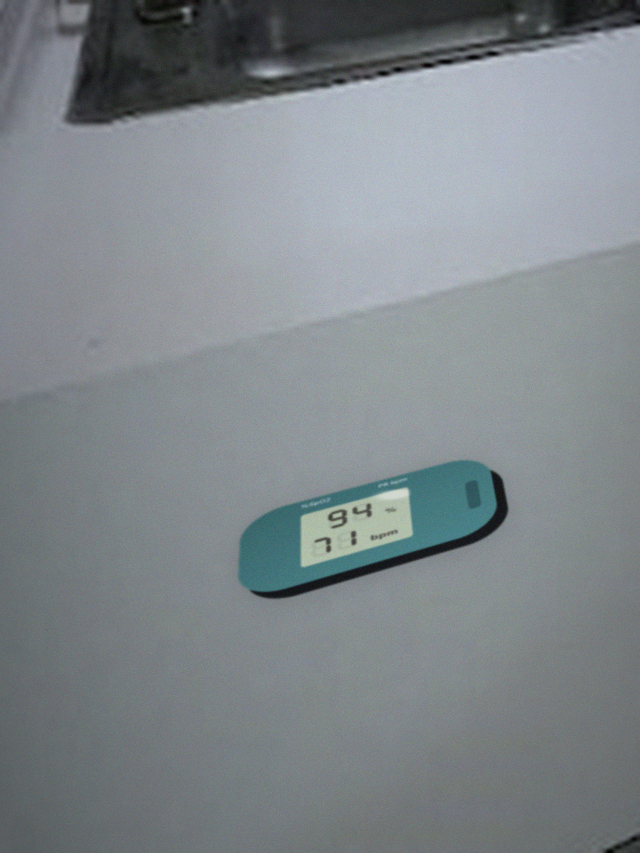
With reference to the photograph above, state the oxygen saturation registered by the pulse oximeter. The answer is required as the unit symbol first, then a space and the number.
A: % 94
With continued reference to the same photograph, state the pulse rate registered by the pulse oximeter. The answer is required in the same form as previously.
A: bpm 71
